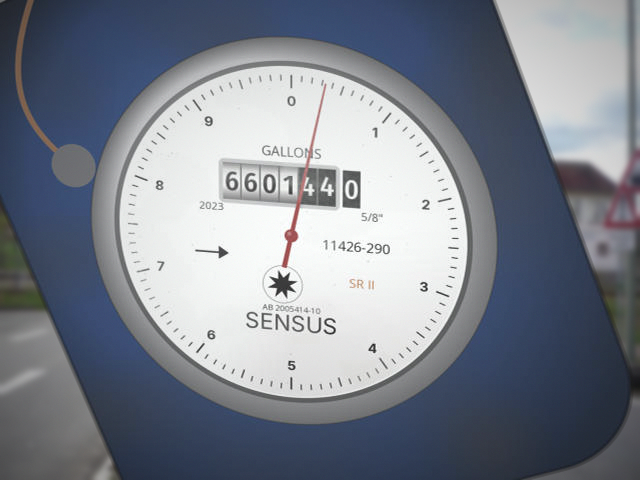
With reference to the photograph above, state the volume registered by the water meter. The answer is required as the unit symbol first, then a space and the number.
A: gal 6601440.3
